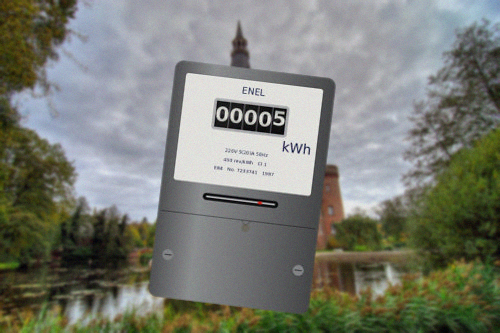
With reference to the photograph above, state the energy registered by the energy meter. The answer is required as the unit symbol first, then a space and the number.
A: kWh 5
